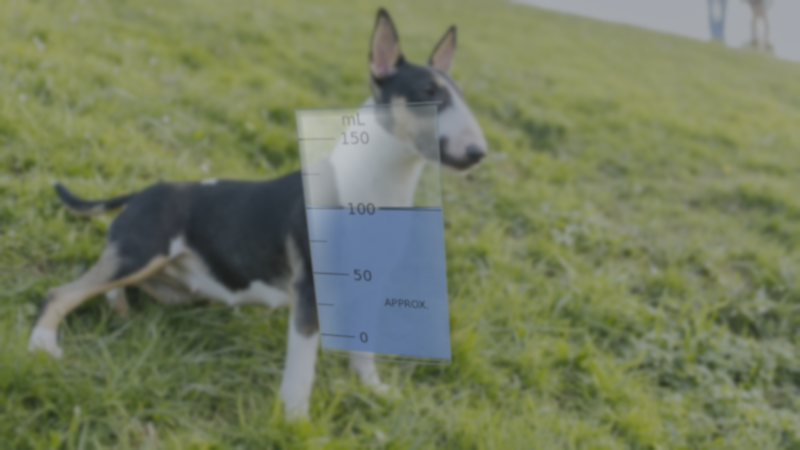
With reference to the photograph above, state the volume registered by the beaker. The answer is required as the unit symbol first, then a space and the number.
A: mL 100
